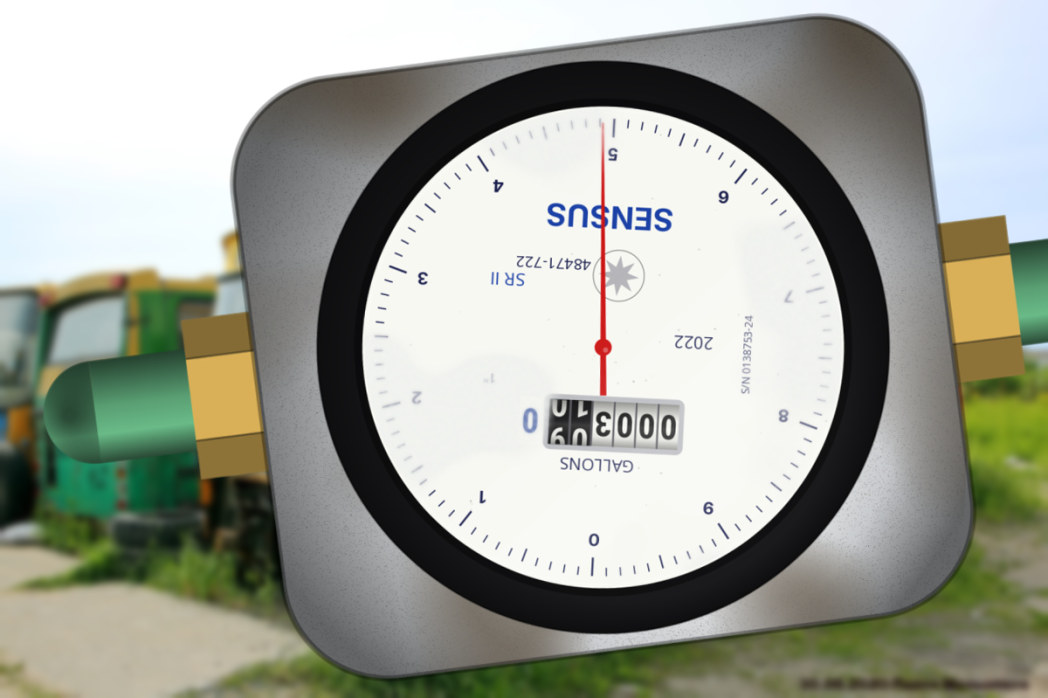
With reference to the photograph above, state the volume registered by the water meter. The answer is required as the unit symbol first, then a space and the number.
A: gal 3094.9
